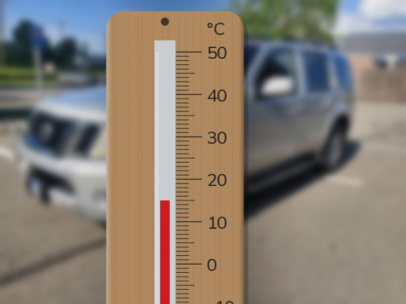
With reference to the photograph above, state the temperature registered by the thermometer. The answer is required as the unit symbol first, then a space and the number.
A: °C 15
